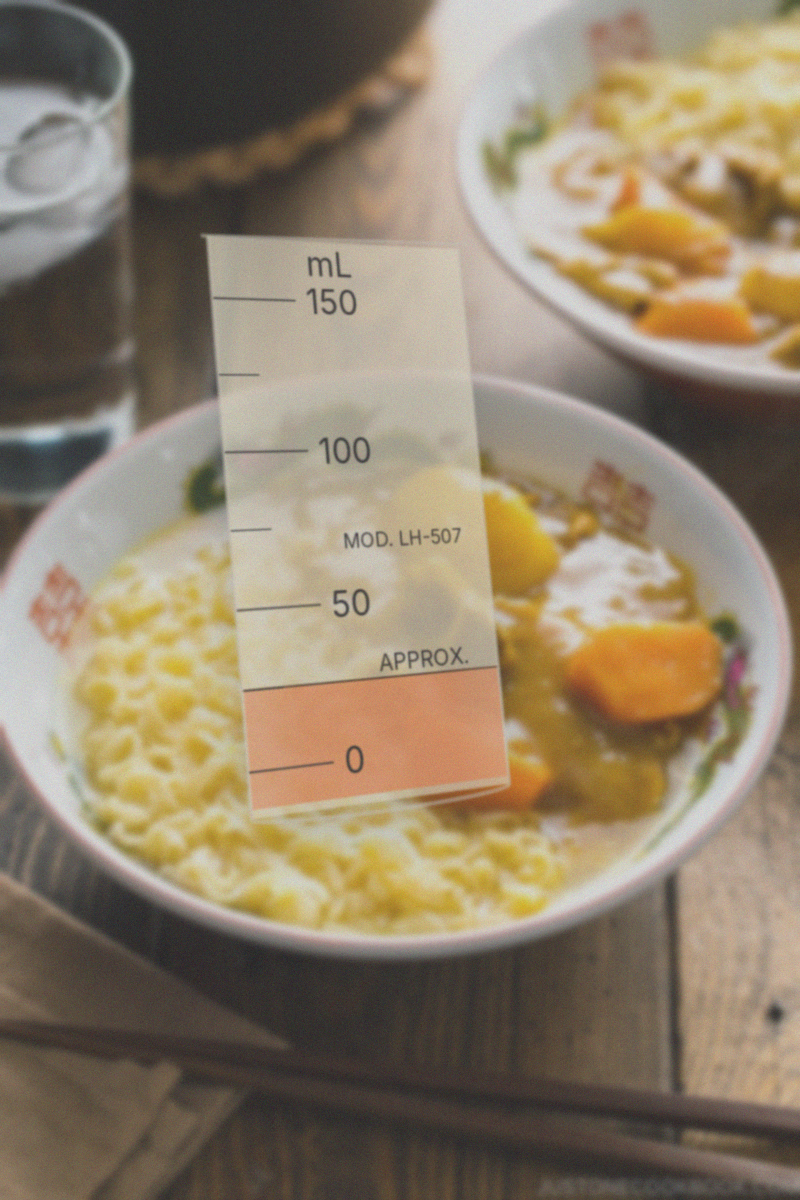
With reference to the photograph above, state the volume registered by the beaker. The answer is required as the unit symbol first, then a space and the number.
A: mL 25
